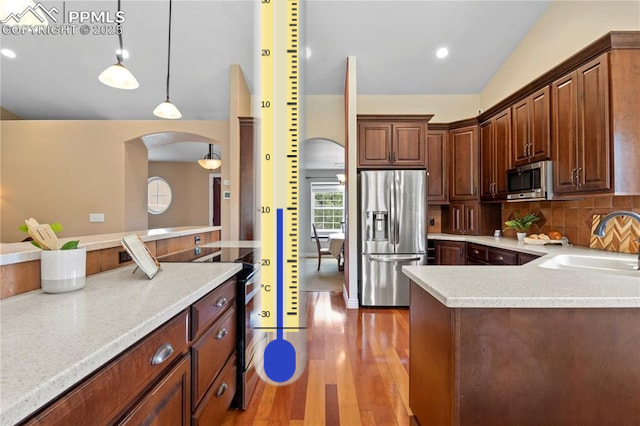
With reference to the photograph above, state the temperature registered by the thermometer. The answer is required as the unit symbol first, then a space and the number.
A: °C -10
